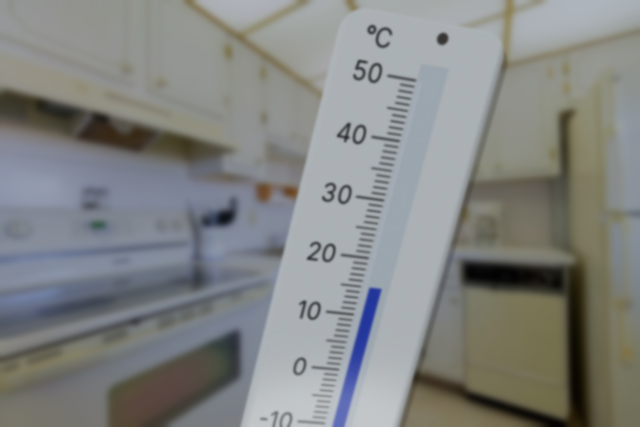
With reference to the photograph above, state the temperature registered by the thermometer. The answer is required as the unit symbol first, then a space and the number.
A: °C 15
